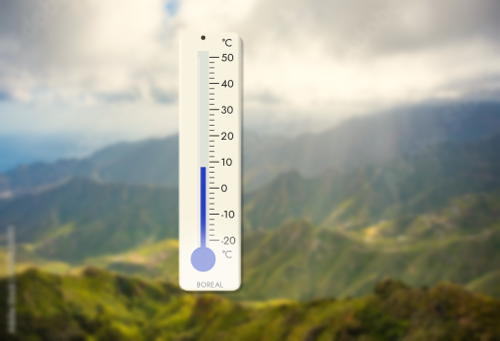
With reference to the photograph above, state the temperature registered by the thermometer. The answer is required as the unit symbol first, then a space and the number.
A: °C 8
